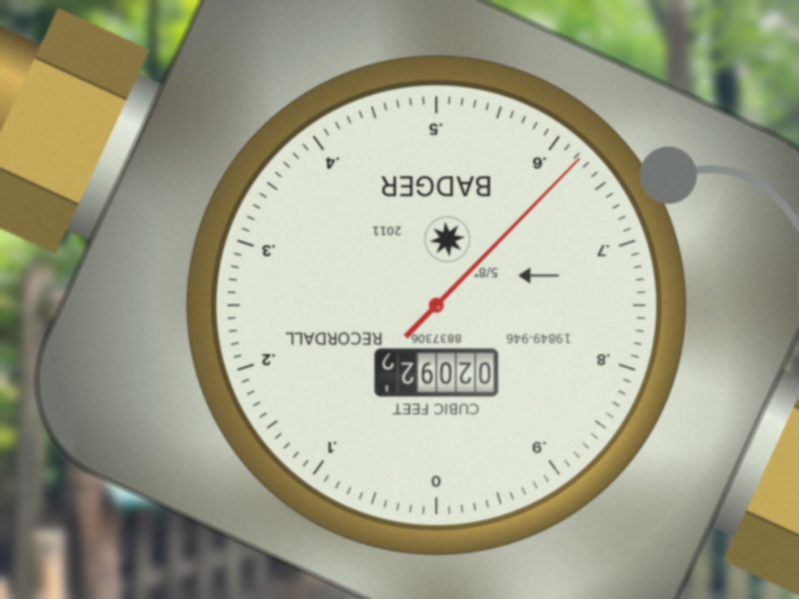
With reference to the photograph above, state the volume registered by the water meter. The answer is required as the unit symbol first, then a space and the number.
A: ft³ 20921.62
